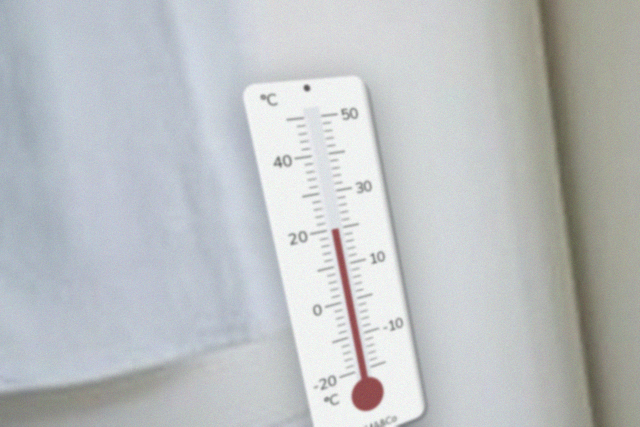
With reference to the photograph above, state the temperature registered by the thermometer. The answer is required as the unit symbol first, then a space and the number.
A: °C 20
